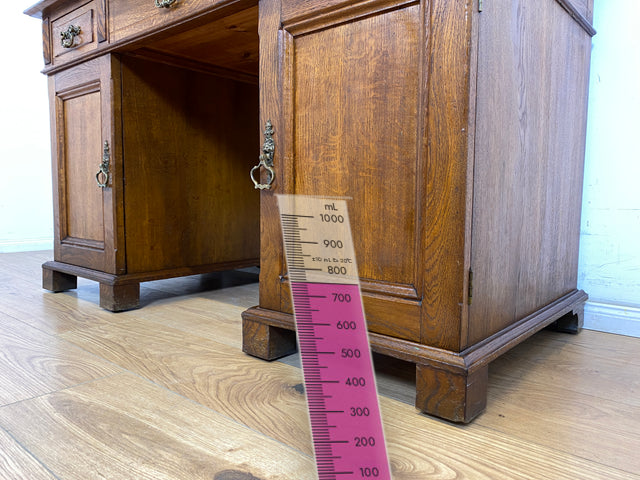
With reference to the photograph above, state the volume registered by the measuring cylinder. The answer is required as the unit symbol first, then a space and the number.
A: mL 750
